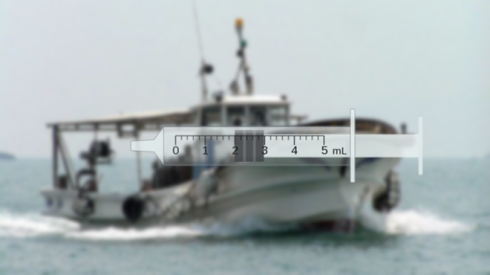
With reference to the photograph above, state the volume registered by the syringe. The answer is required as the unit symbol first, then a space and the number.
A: mL 2
